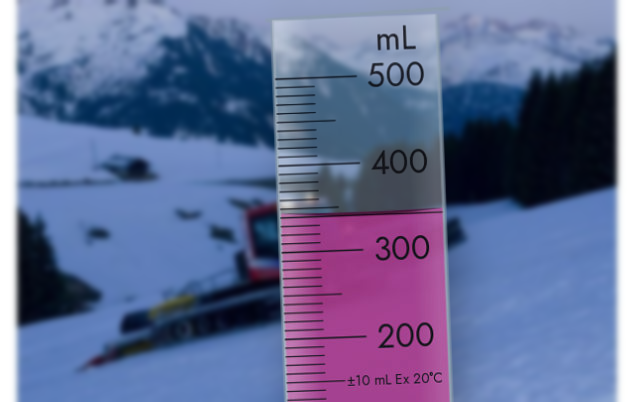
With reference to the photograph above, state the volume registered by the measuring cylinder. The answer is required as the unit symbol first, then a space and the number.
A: mL 340
